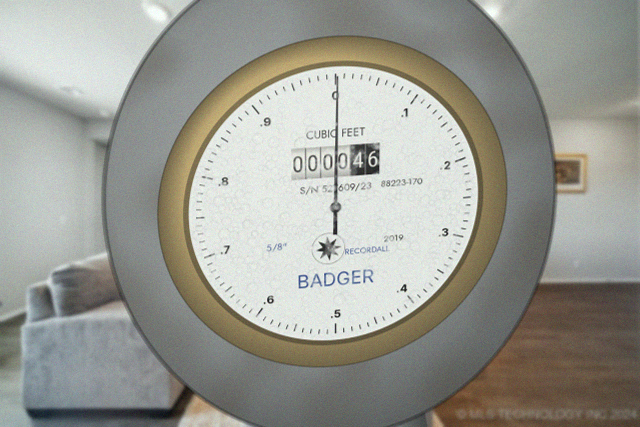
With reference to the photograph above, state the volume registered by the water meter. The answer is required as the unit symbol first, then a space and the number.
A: ft³ 46.00
